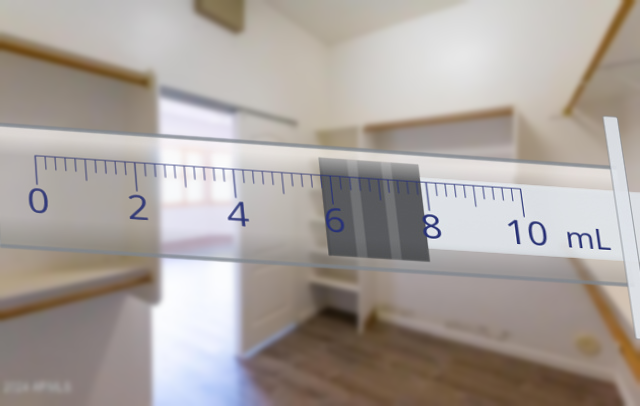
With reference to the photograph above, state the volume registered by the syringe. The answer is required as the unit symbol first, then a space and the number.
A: mL 5.8
